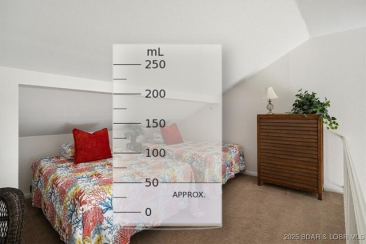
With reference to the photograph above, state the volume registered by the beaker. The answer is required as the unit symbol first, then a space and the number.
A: mL 50
